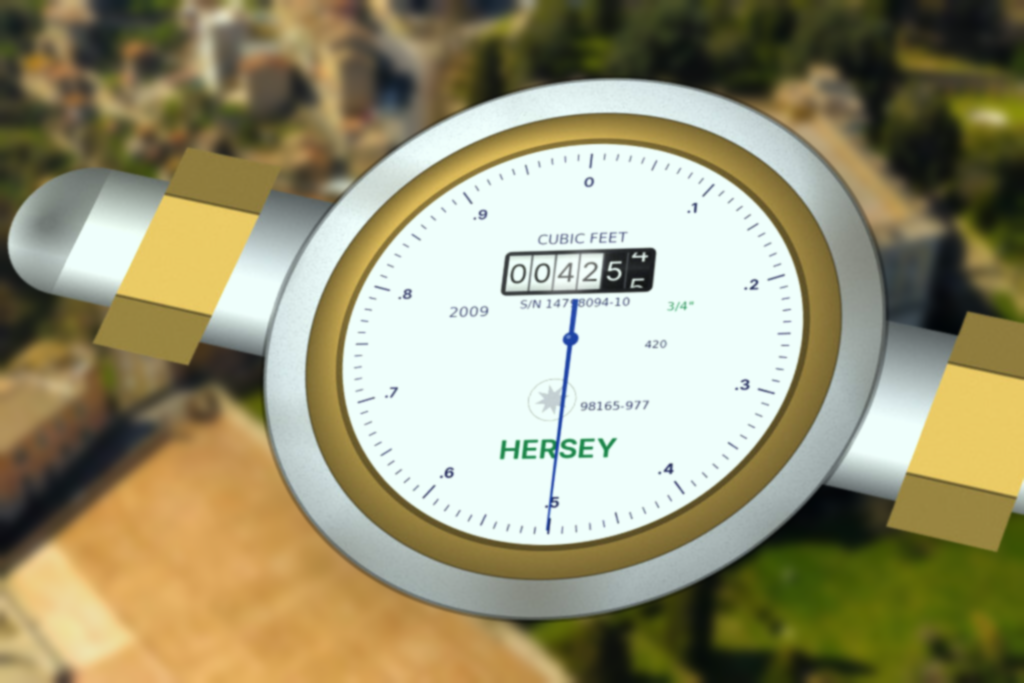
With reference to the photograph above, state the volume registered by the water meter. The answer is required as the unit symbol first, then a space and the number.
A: ft³ 4254.50
